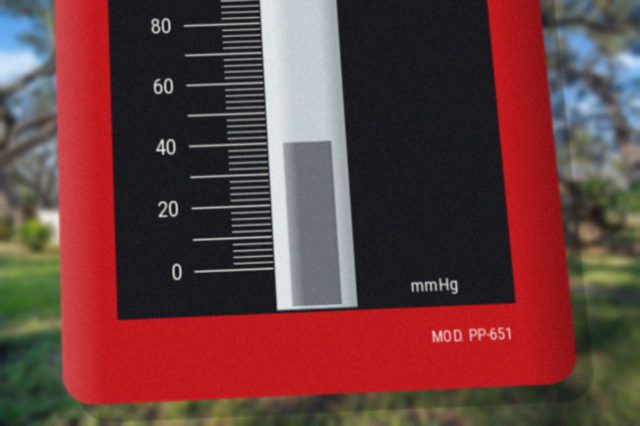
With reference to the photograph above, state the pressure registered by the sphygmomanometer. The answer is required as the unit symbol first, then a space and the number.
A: mmHg 40
